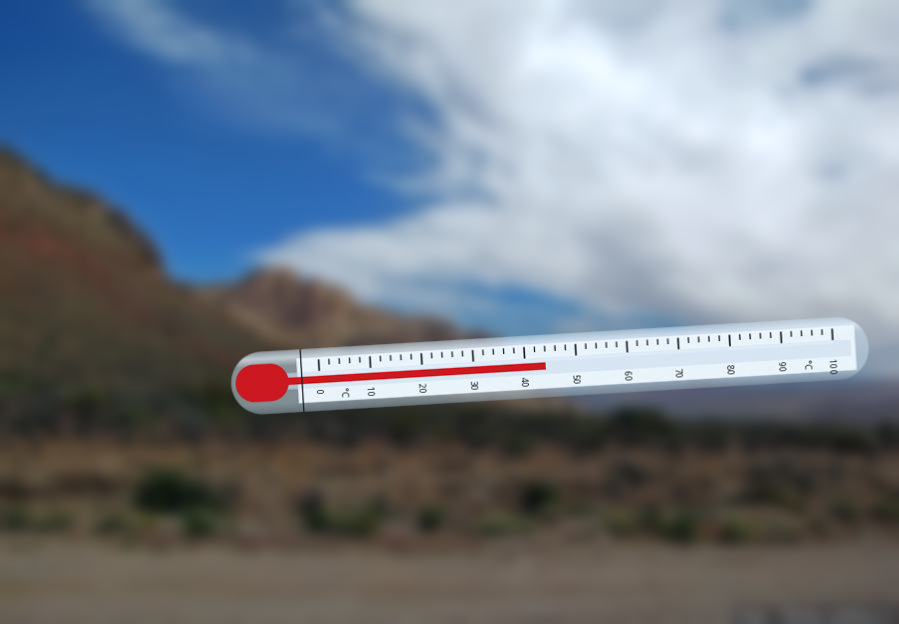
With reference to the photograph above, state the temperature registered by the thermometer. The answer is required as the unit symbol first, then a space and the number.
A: °C 44
